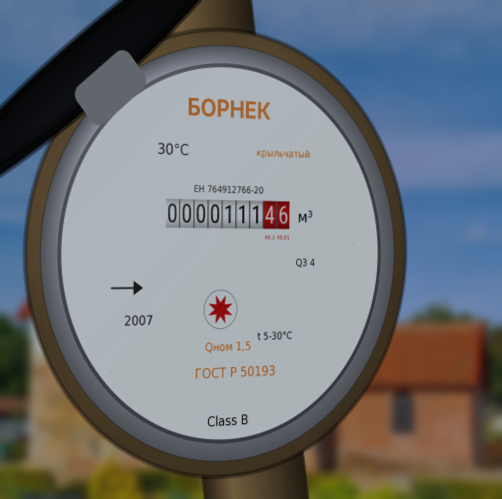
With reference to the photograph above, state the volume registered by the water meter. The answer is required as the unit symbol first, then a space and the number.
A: m³ 111.46
